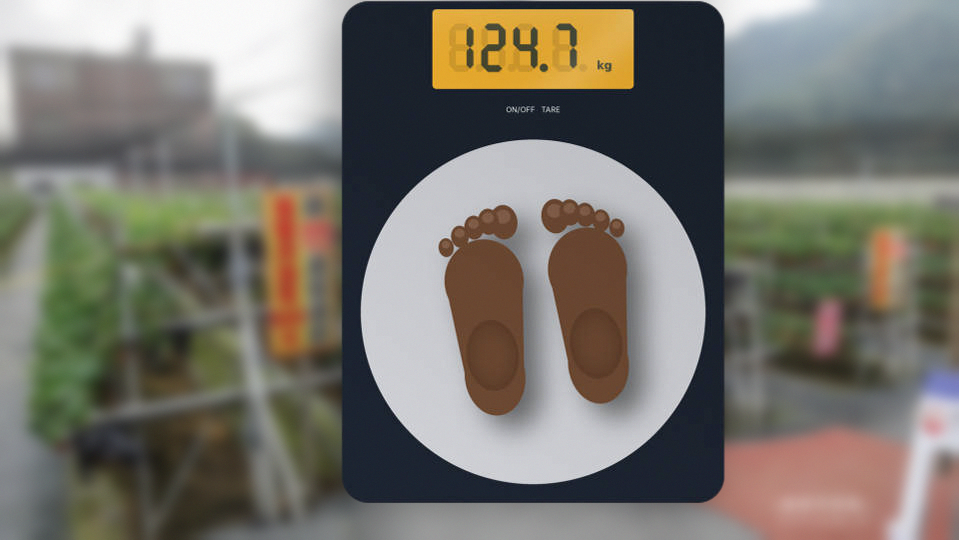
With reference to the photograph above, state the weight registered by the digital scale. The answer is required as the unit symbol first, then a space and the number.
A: kg 124.7
